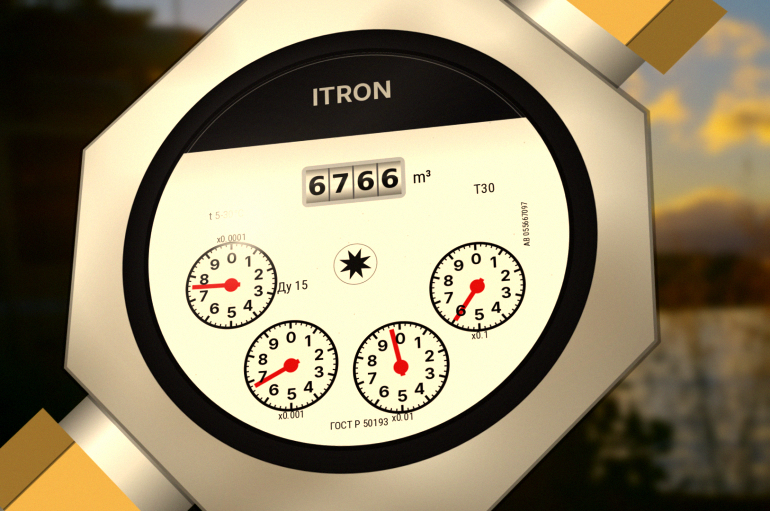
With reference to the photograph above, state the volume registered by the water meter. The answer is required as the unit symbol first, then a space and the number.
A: m³ 6766.5967
